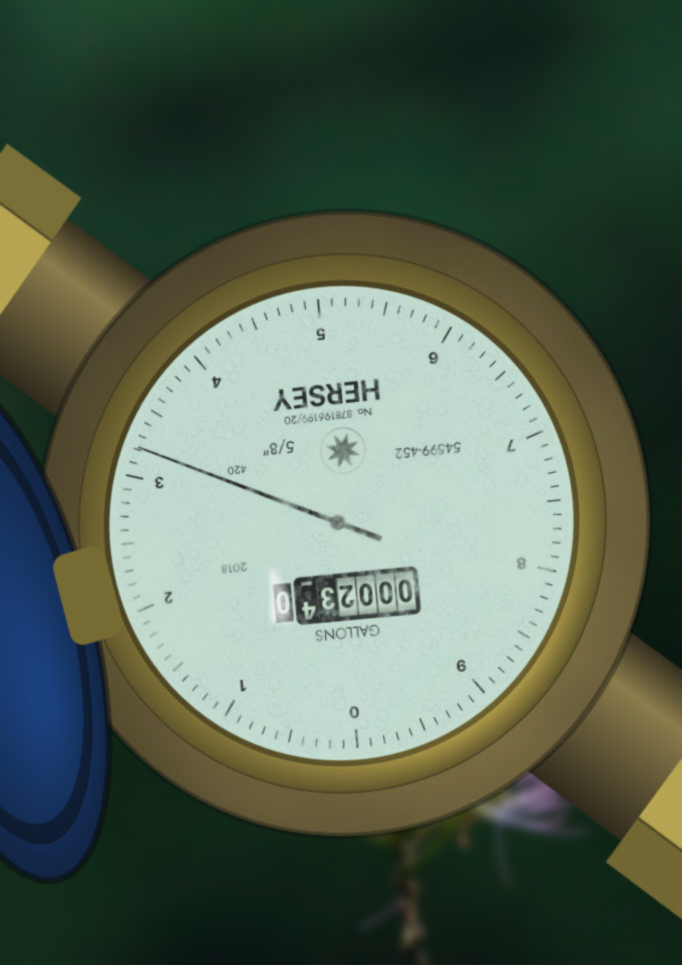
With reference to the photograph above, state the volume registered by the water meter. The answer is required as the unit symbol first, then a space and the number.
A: gal 2343.2
